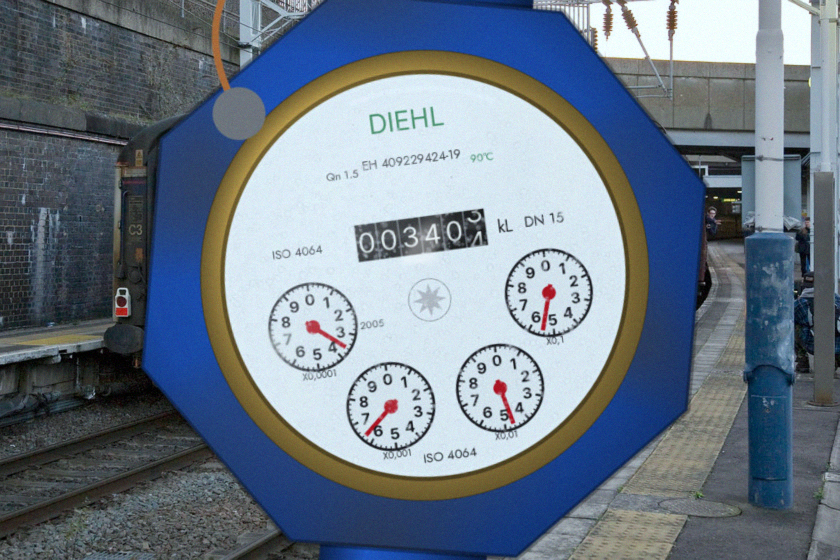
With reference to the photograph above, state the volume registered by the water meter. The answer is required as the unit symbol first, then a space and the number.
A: kL 3403.5463
